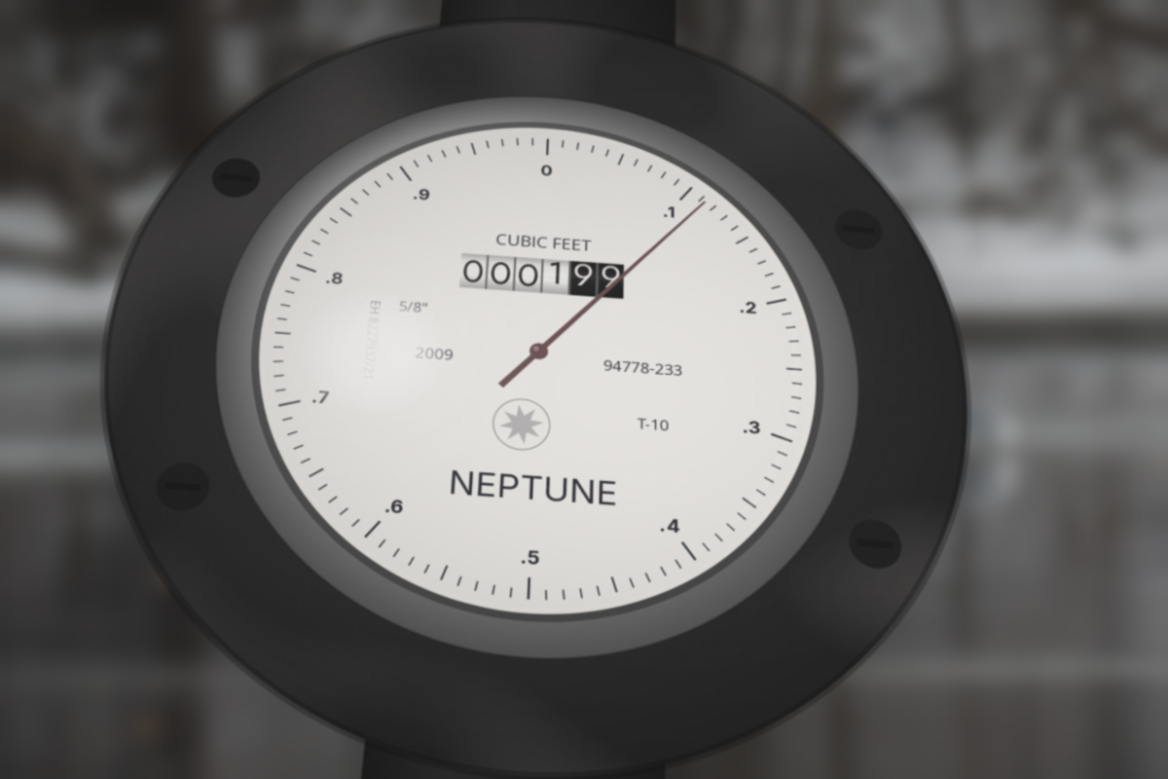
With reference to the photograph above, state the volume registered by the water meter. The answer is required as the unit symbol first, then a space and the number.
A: ft³ 199.11
